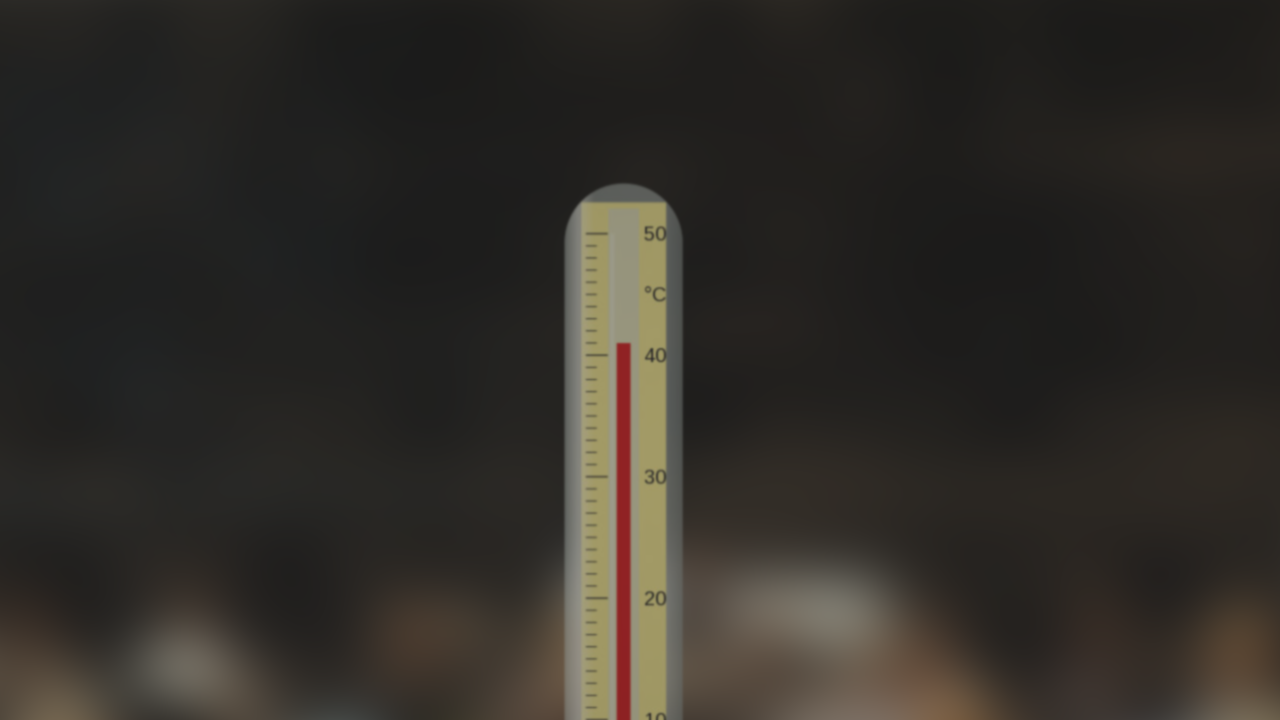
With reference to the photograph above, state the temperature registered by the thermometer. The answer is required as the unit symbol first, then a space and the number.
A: °C 41
